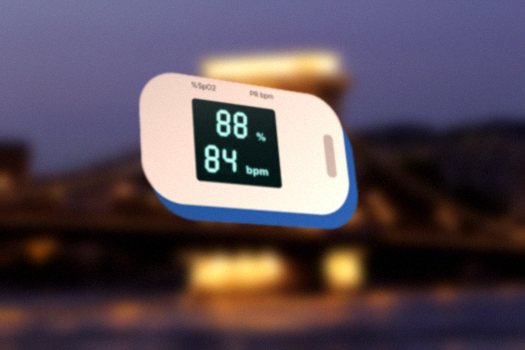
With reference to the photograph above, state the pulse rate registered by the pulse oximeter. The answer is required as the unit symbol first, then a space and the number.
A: bpm 84
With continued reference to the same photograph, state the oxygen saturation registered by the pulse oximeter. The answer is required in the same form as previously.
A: % 88
